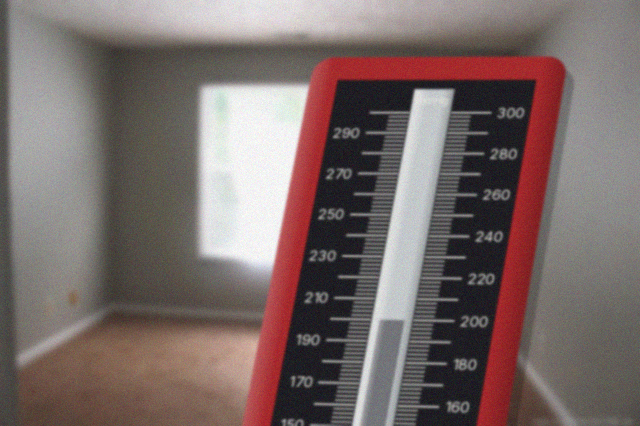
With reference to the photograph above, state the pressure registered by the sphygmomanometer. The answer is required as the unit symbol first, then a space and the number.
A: mmHg 200
